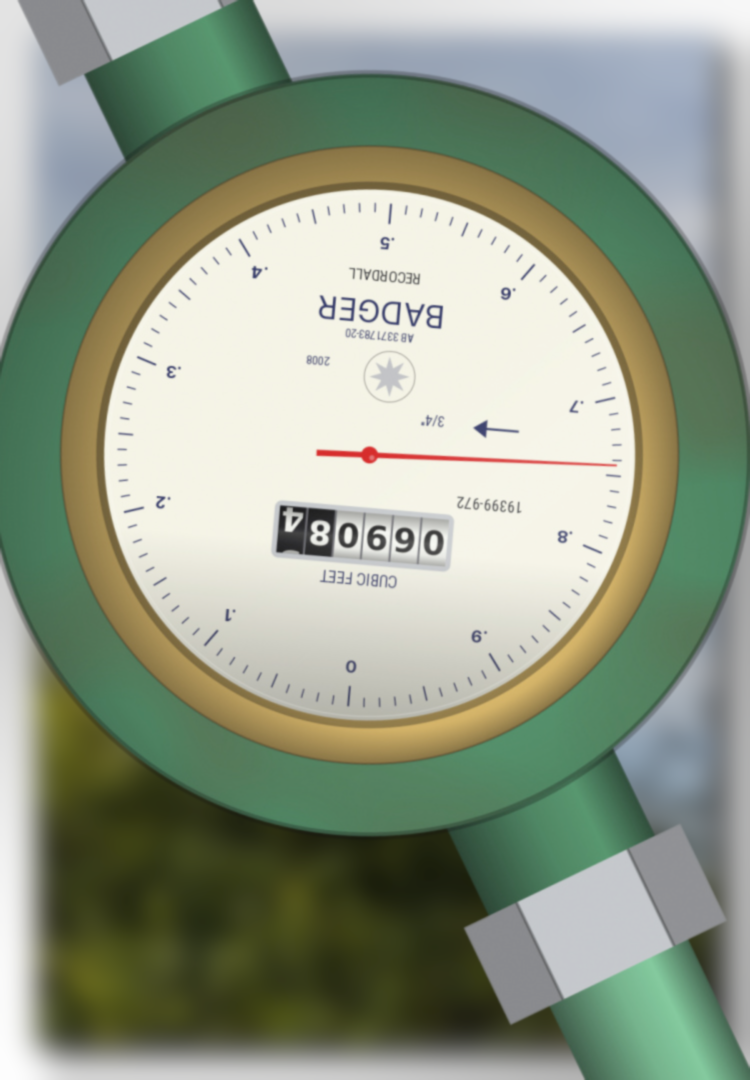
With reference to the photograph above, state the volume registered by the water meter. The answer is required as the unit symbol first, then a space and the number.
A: ft³ 69083.74
